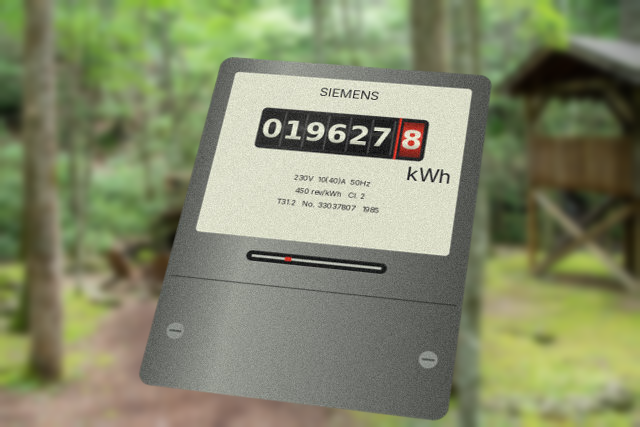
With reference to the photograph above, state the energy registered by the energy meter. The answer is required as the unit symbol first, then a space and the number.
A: kWh 19627.8
